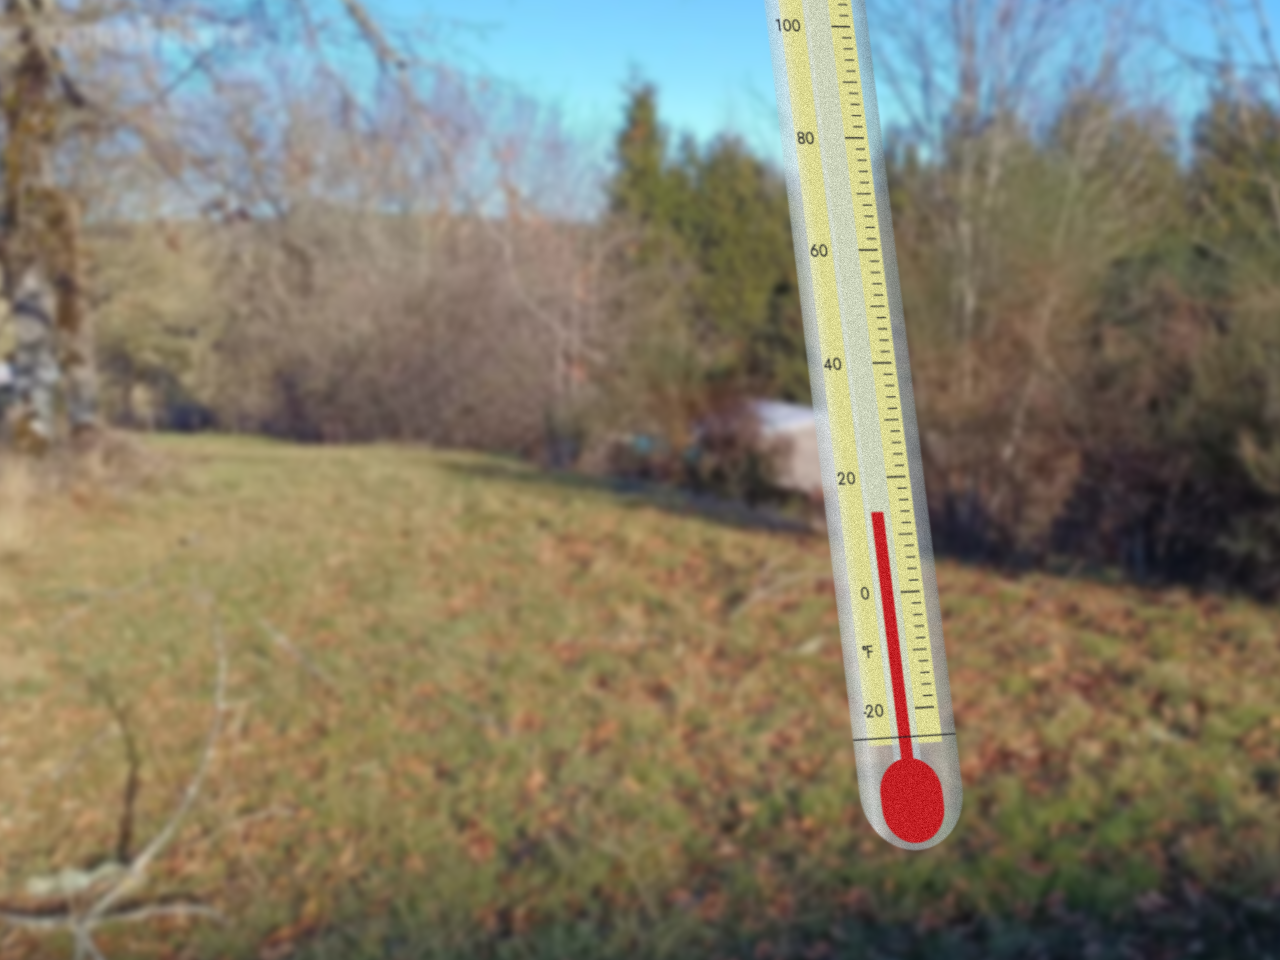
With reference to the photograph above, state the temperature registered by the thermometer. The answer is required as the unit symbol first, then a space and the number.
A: °F 14
